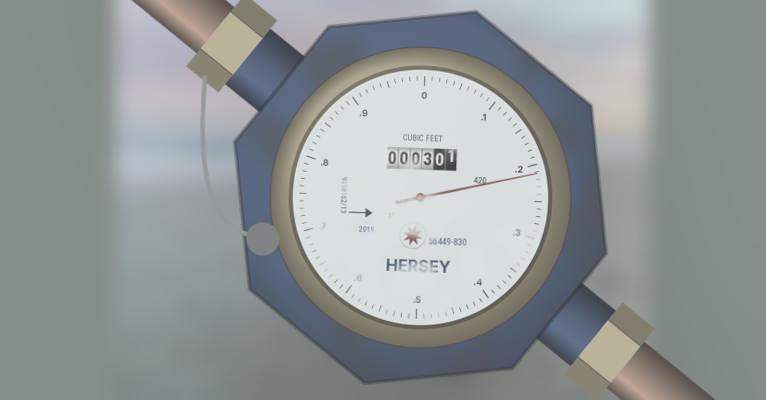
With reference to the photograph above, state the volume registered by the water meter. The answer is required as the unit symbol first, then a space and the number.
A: ft³ 301.21
